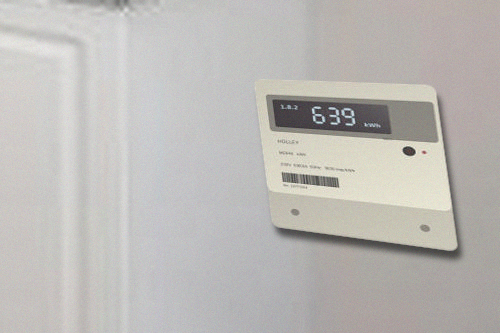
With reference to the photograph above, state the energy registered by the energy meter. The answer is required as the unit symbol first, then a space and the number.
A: kWh 639
